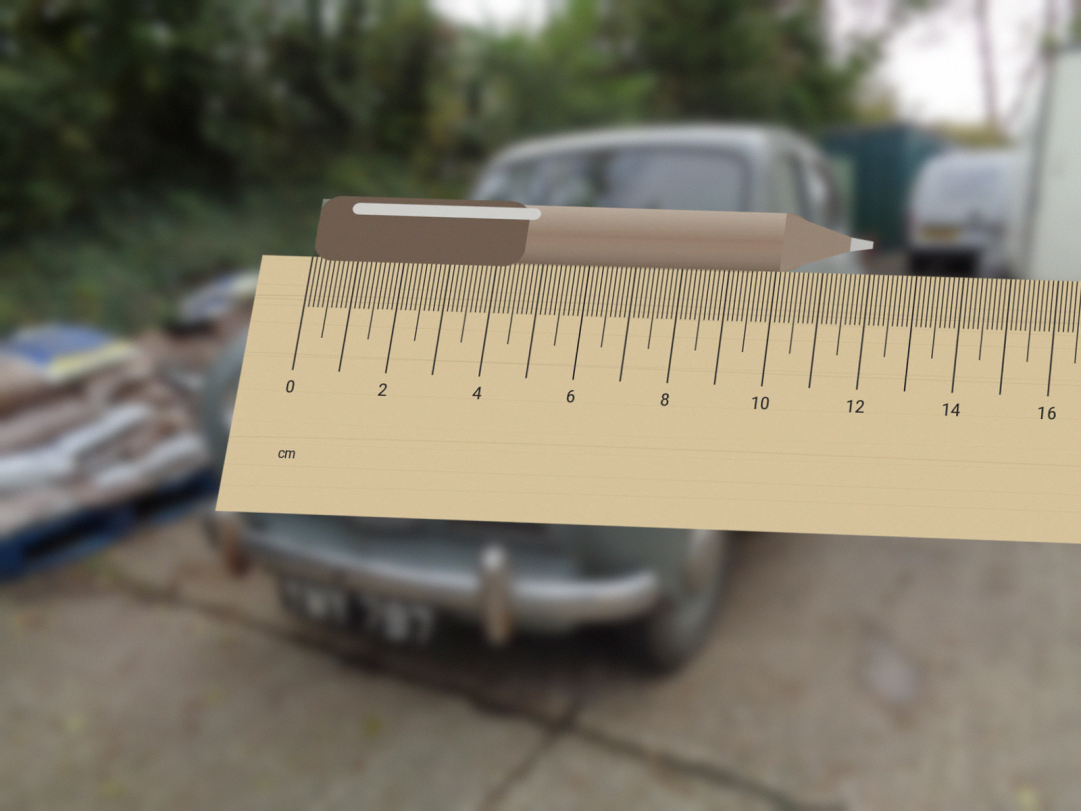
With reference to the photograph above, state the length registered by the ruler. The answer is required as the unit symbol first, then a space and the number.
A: cm 12
